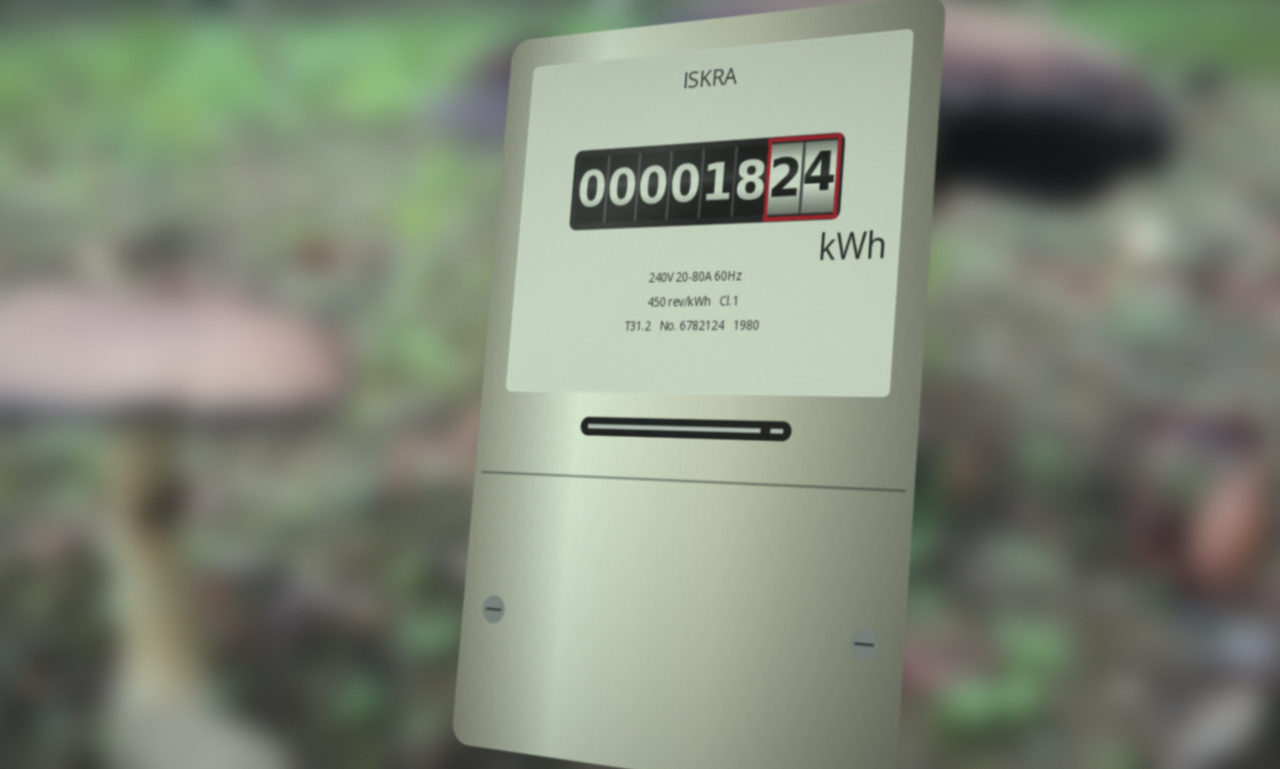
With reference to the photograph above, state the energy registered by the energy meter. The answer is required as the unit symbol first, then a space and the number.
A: kWh 18.24
